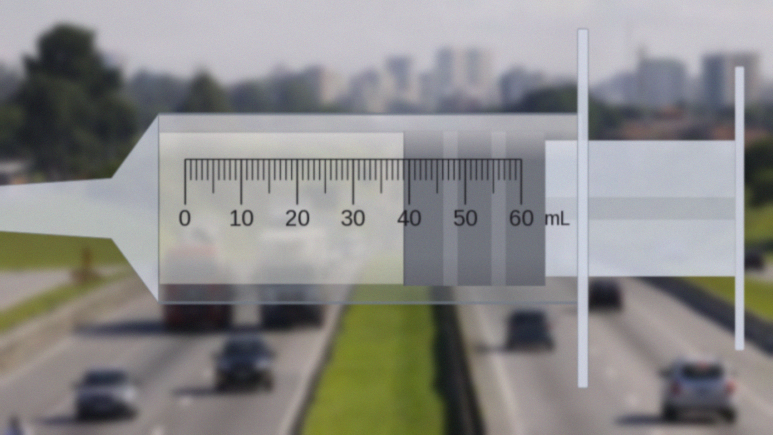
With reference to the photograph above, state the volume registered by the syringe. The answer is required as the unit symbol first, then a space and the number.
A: mL 39
